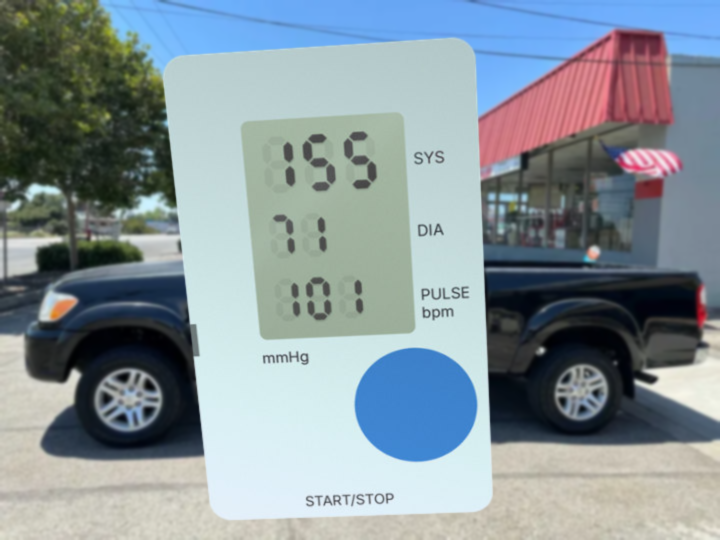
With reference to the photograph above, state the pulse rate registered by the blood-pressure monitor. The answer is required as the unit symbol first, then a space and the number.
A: bpm 101
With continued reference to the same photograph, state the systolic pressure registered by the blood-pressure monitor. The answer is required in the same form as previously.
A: mmHg 155
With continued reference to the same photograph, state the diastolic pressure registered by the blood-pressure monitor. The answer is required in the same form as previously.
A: mmHg 71
